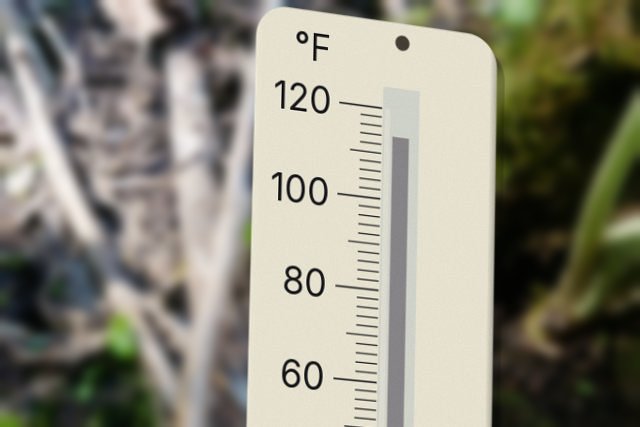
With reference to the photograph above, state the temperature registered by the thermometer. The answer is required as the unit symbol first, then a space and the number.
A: °F 114
